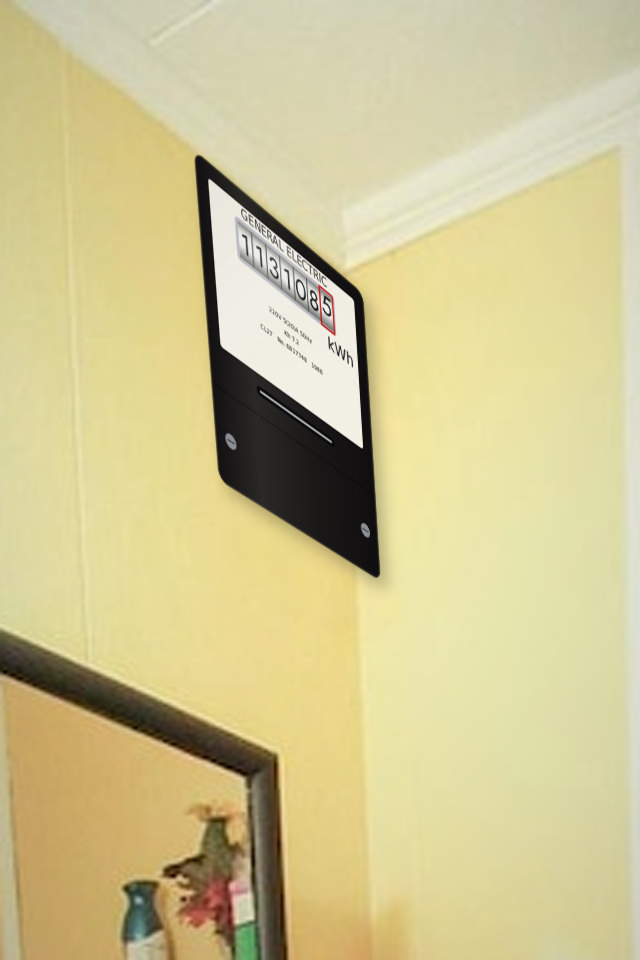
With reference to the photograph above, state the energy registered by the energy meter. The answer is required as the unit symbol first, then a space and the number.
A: kWh 113108.5
